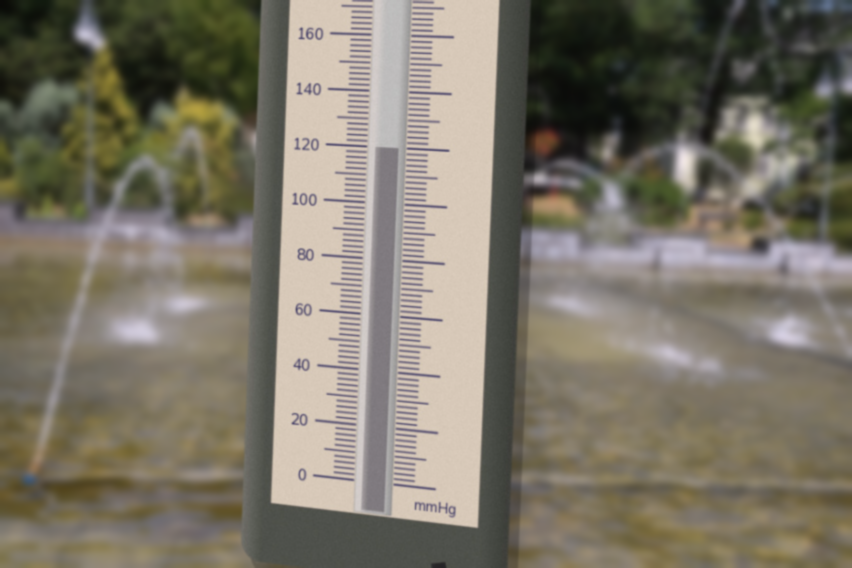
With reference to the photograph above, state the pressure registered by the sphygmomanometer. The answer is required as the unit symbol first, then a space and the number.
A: mmHg 120
